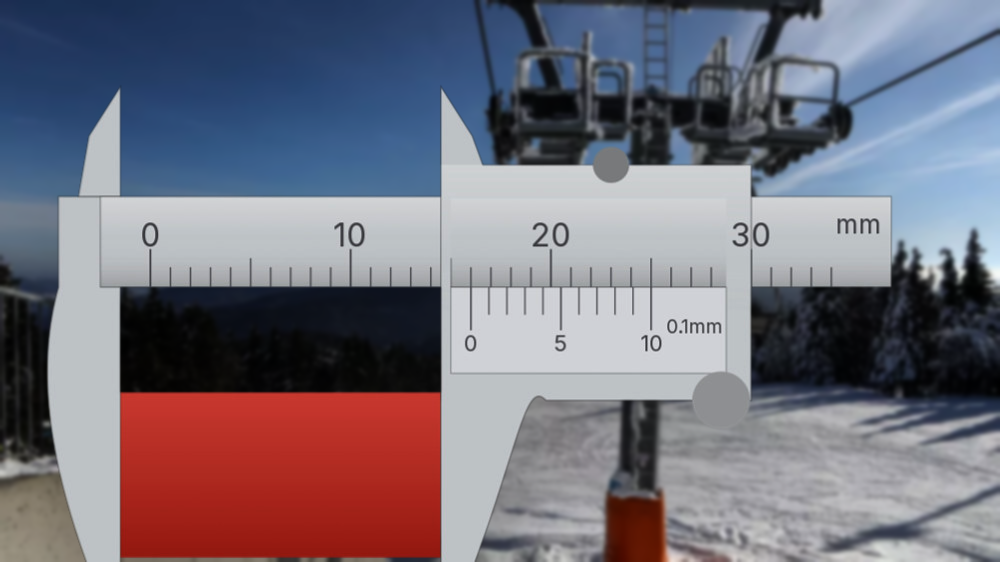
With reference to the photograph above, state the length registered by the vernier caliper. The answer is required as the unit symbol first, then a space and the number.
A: mm 16.0
